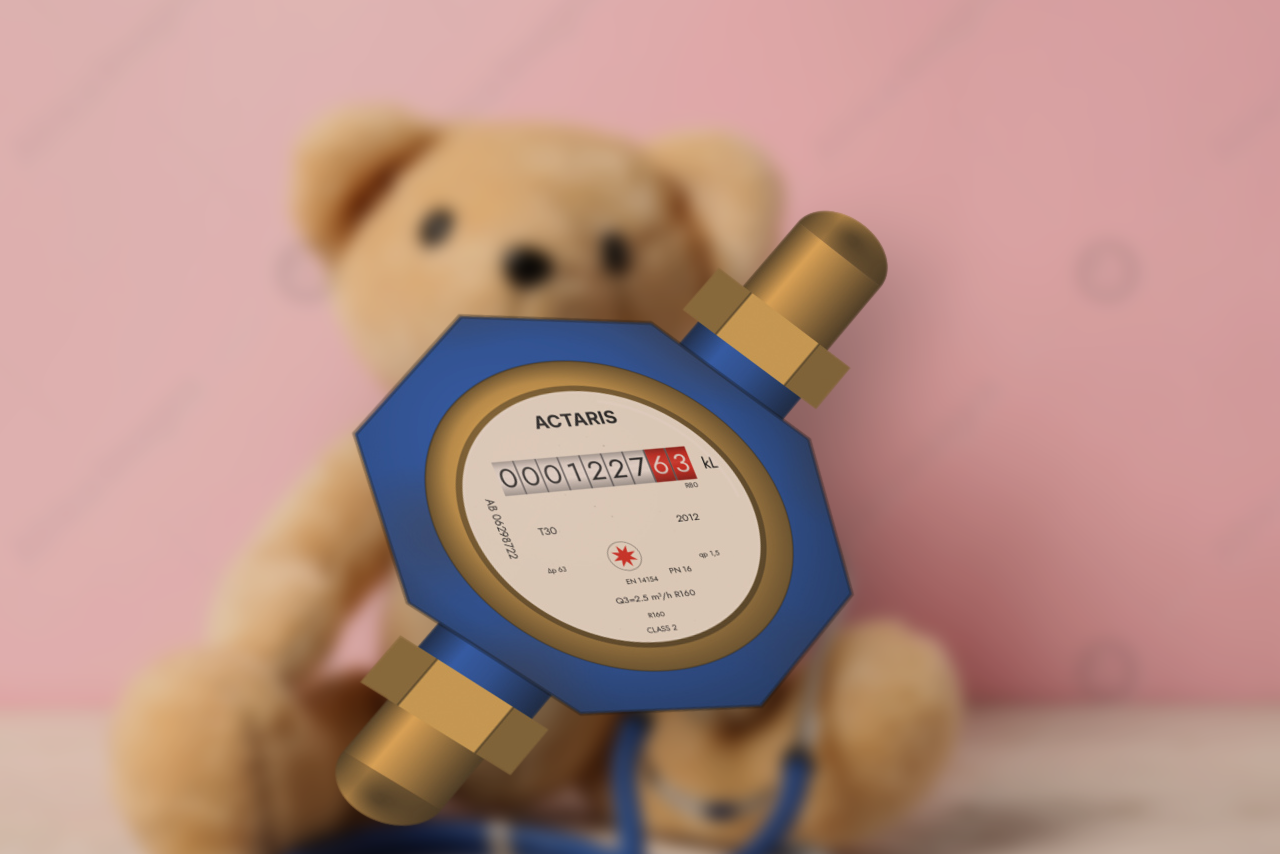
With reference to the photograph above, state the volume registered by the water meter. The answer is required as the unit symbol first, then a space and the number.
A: kL 1227.63
